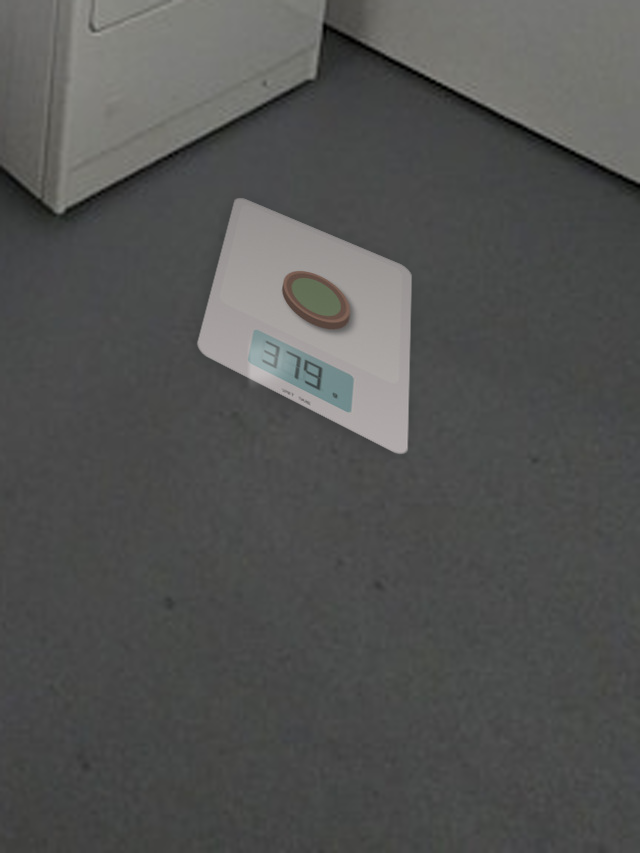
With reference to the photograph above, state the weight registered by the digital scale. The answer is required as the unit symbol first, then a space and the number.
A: g 379
